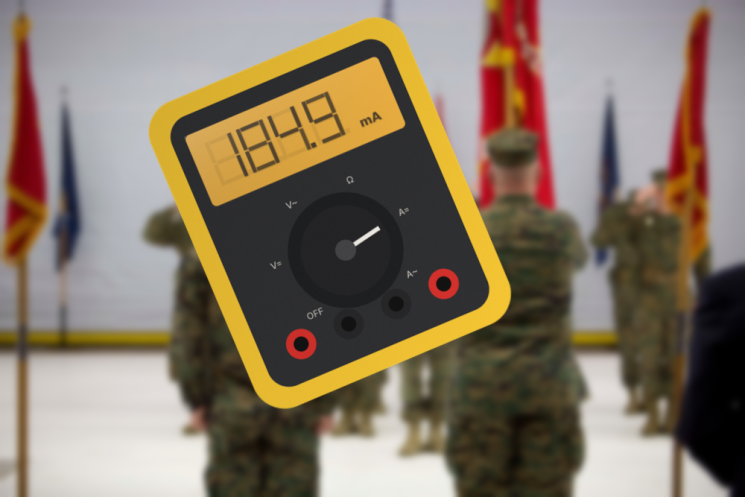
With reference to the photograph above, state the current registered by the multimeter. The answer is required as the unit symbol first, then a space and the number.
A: mA 184.9
